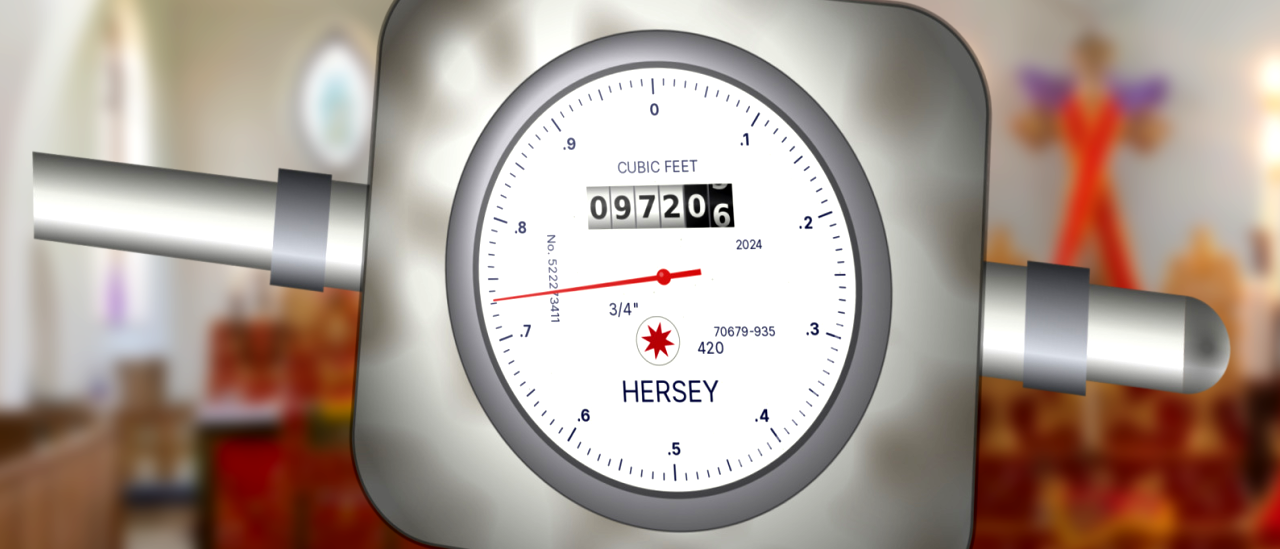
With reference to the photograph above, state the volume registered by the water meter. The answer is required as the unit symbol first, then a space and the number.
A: ft³ 97205.73
